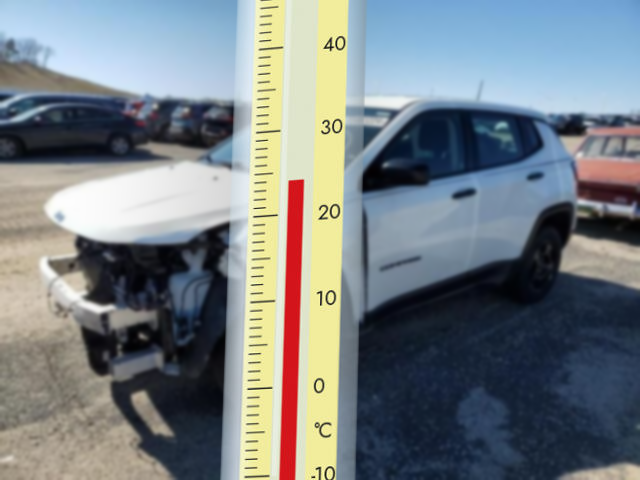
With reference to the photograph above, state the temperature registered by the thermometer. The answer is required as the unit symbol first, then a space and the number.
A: °C 24
